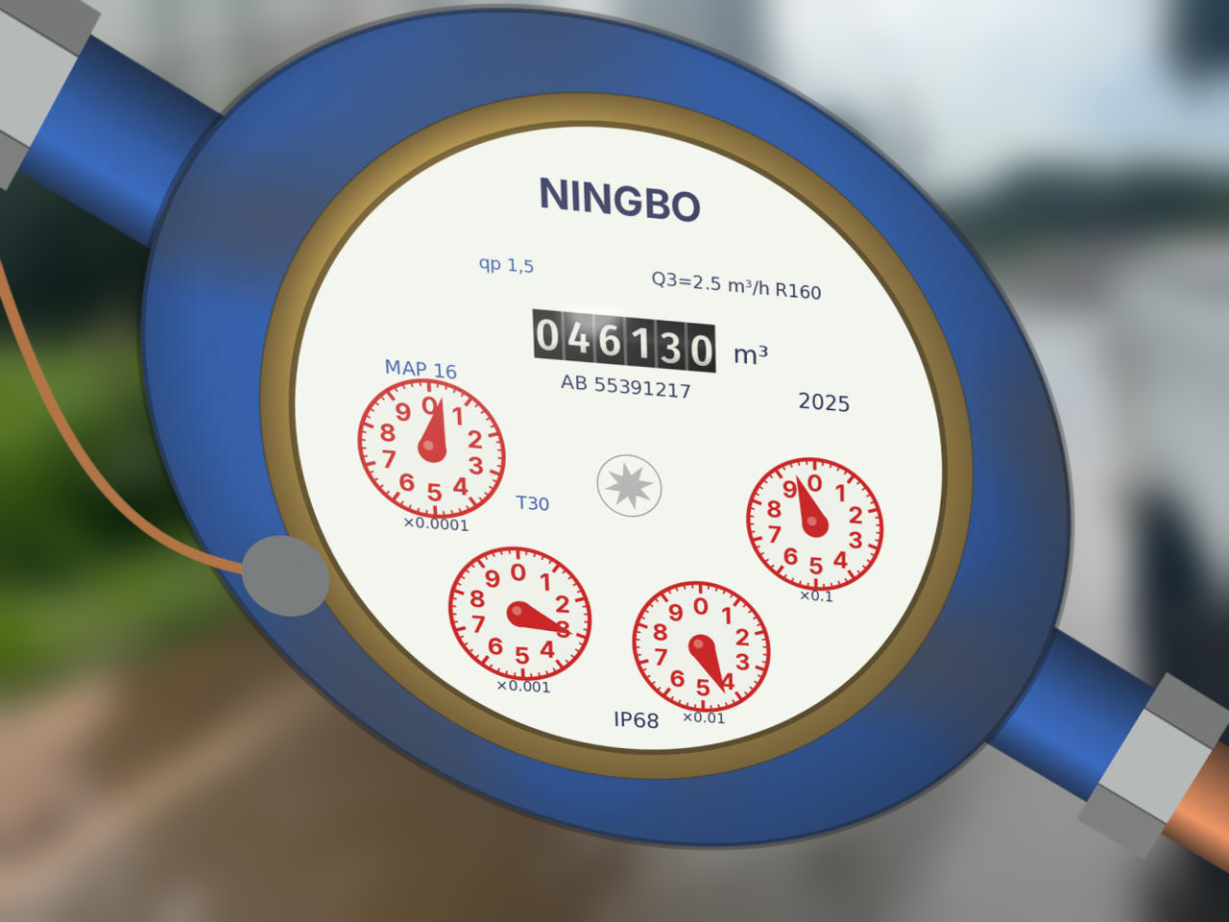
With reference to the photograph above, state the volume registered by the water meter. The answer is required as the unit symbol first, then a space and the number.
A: m³ 46129.9430
